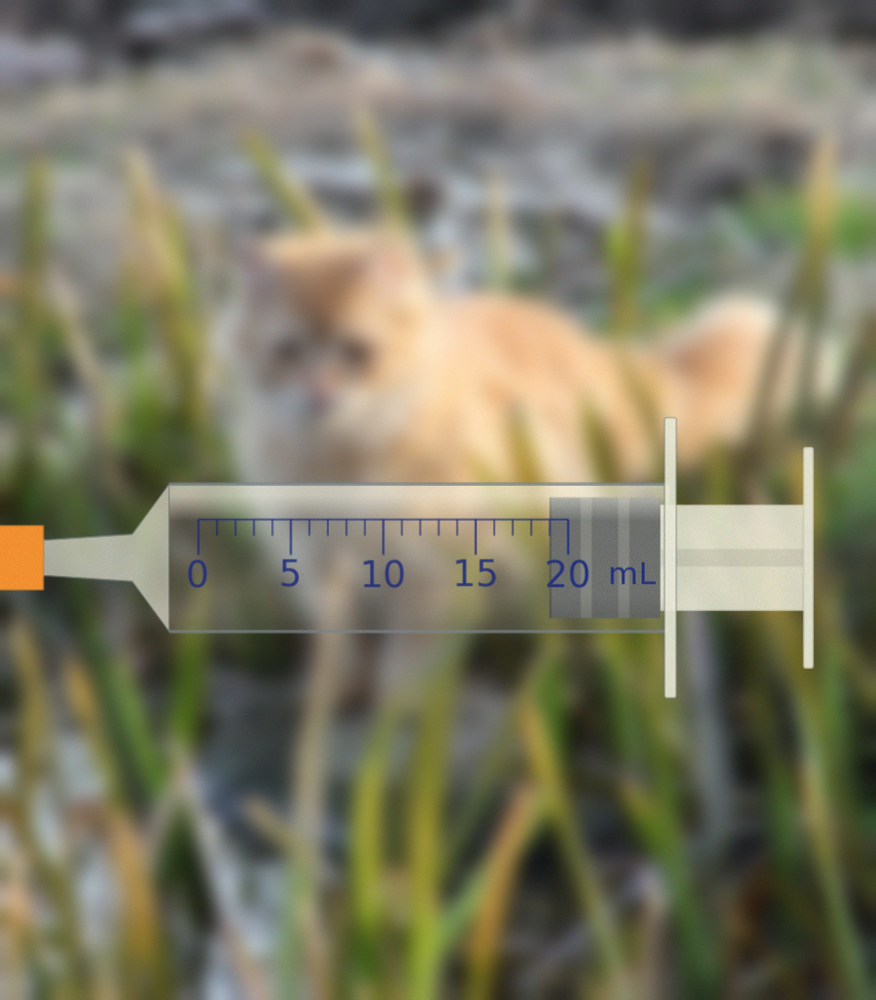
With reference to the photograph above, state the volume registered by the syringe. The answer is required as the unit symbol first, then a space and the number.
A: mL 19
